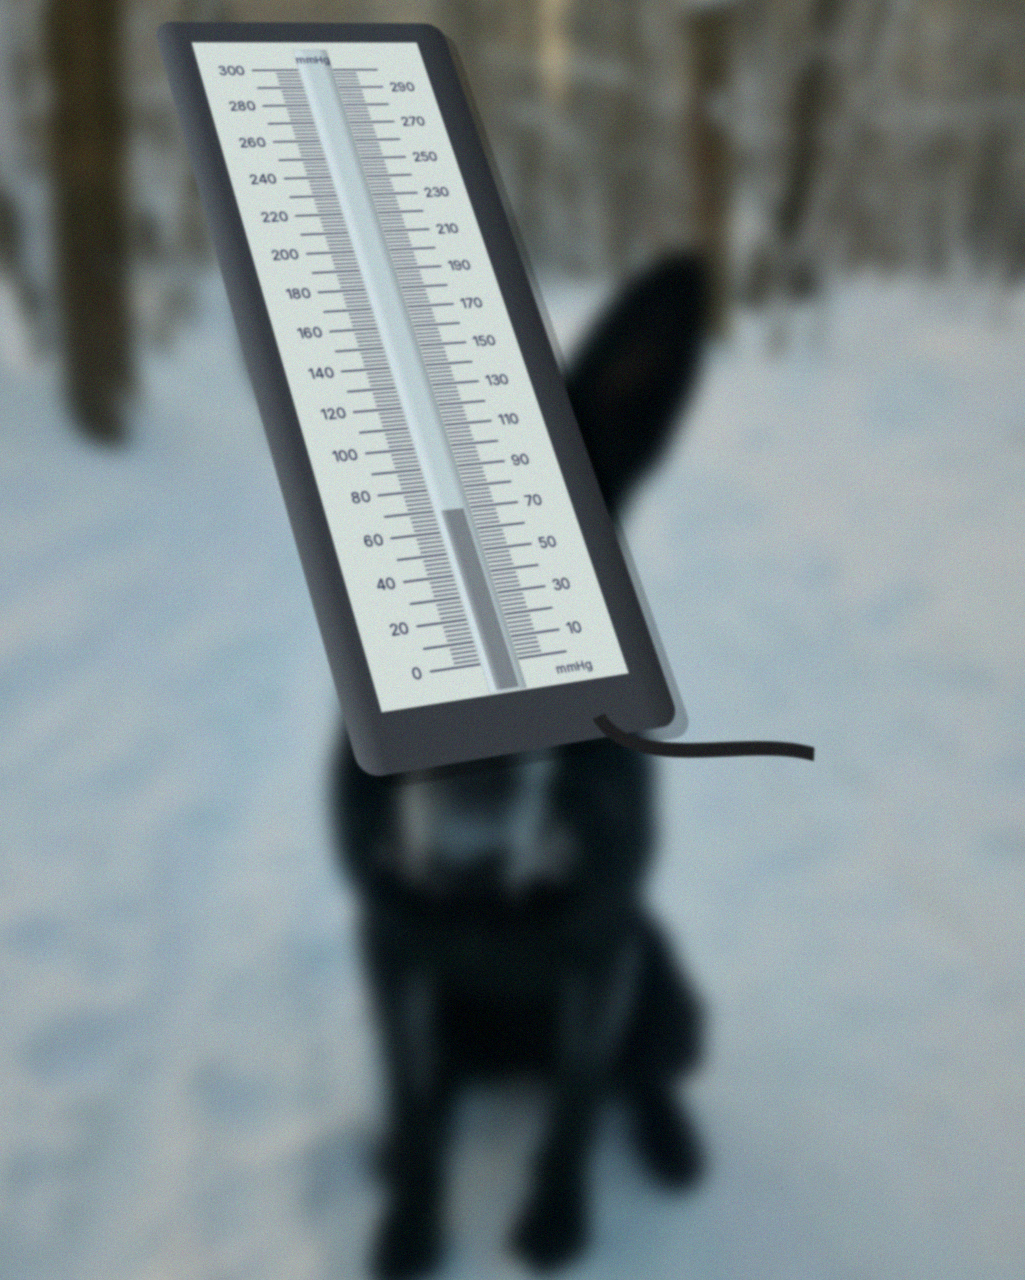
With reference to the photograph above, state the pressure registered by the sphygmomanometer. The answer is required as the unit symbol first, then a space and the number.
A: mmHg 70
